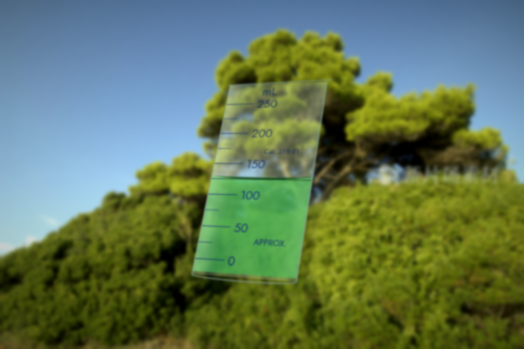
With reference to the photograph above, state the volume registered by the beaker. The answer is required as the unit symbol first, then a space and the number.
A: mL 125
